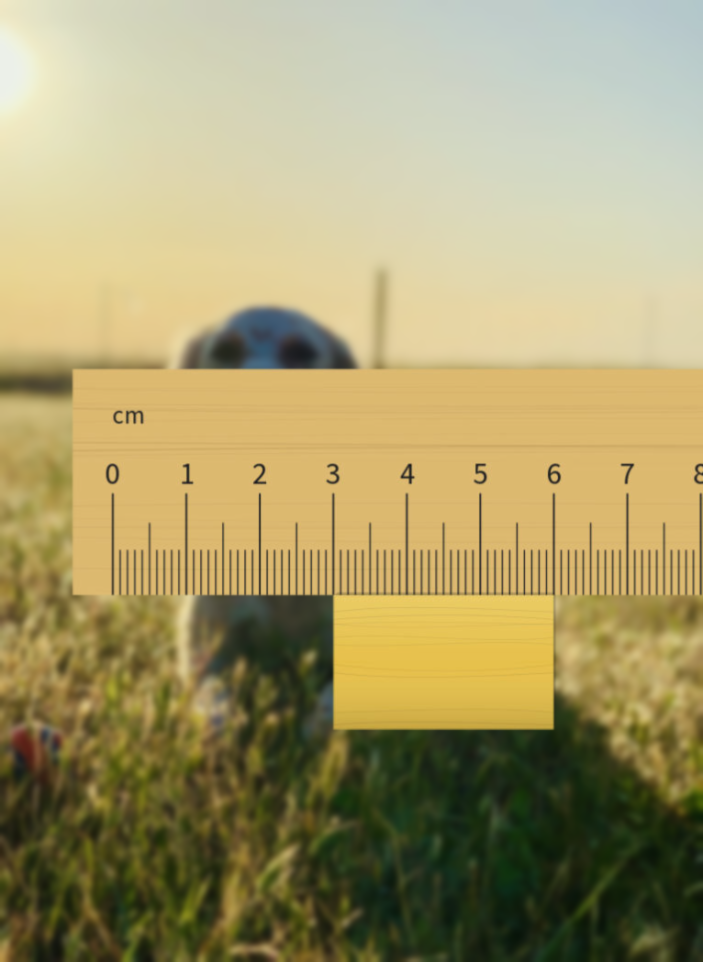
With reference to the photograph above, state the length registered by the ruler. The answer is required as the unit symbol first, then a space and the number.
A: cm 3
